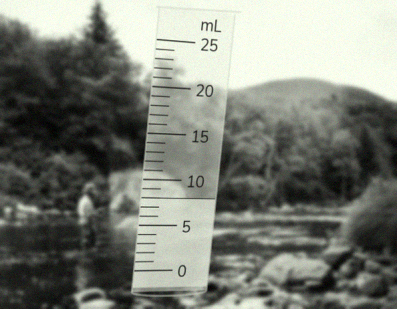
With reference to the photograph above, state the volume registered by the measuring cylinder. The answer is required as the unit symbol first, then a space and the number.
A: mL 8
